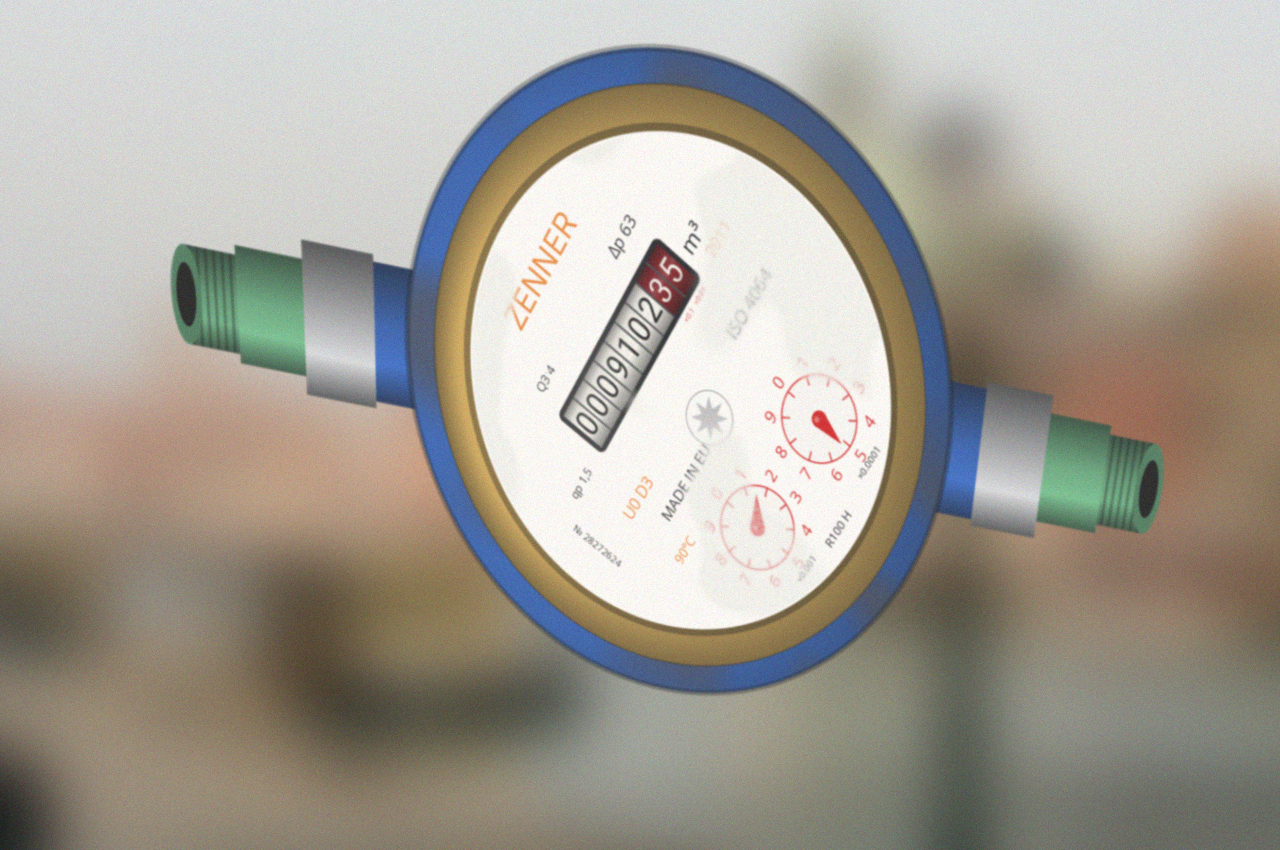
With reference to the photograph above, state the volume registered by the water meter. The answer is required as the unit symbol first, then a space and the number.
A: m³ 9102.3515
